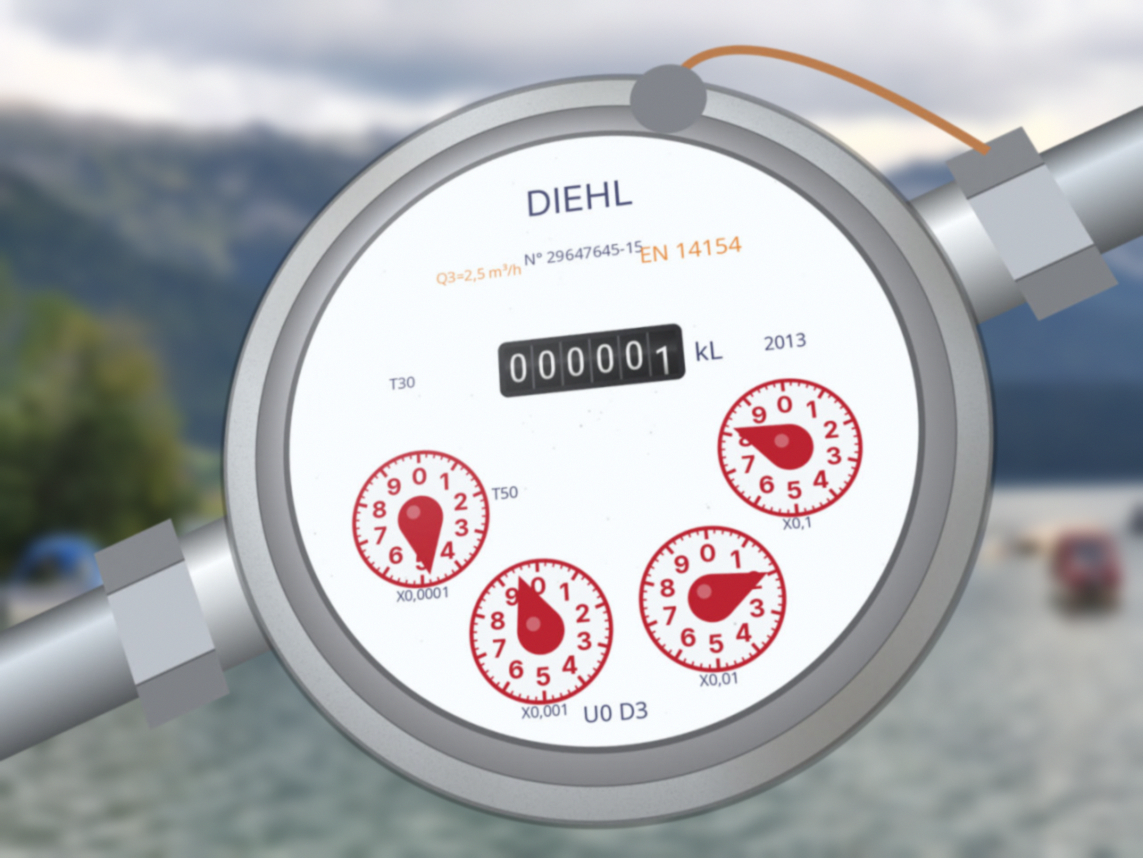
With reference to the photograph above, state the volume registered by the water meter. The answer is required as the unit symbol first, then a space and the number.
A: kL 0.8194
